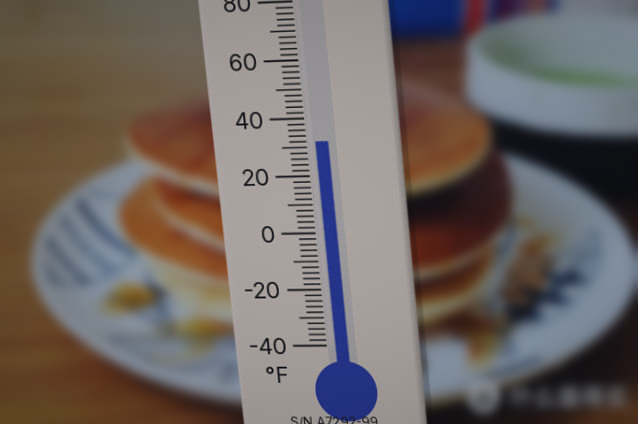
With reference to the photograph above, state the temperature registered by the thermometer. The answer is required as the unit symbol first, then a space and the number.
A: °F 32
